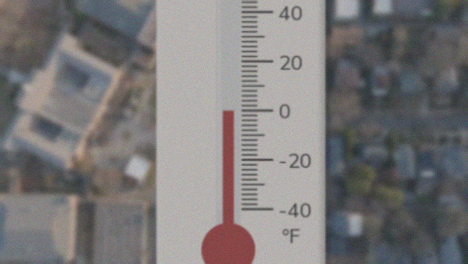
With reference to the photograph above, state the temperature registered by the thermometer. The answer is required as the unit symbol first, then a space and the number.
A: °F 0
